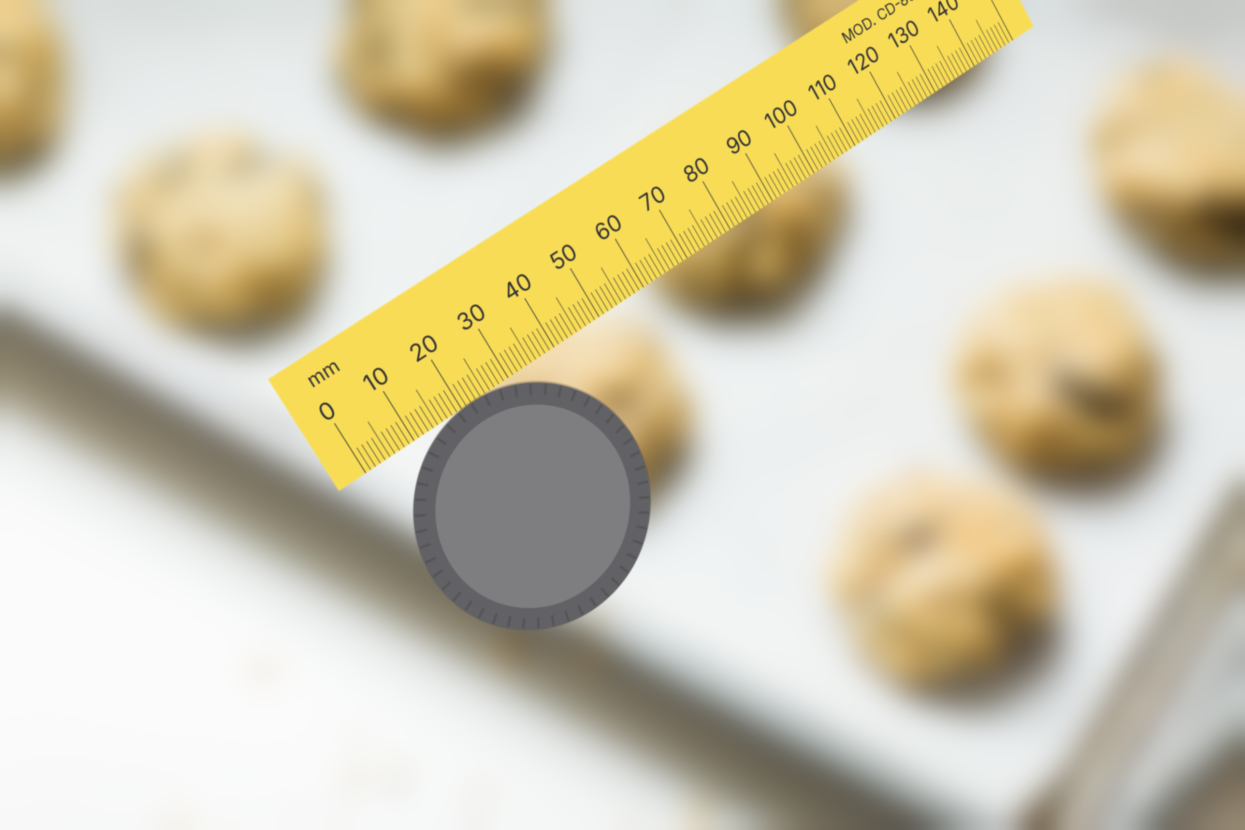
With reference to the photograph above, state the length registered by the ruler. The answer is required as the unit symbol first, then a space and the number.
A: mm 44
